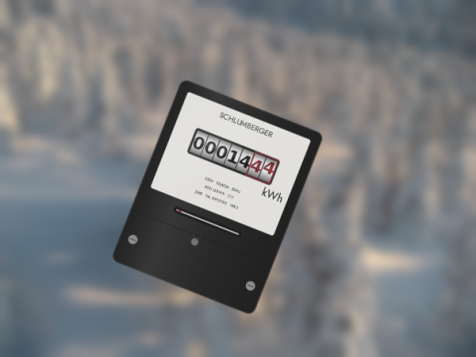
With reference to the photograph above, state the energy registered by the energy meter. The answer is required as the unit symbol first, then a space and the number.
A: kWh 14.44
